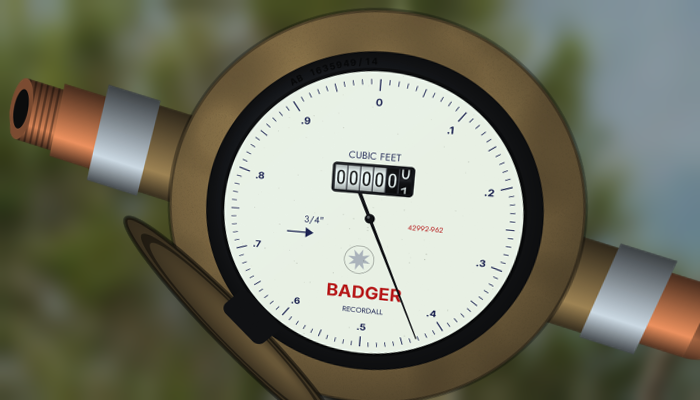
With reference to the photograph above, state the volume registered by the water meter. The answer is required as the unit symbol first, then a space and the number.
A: ft³ 0.43
